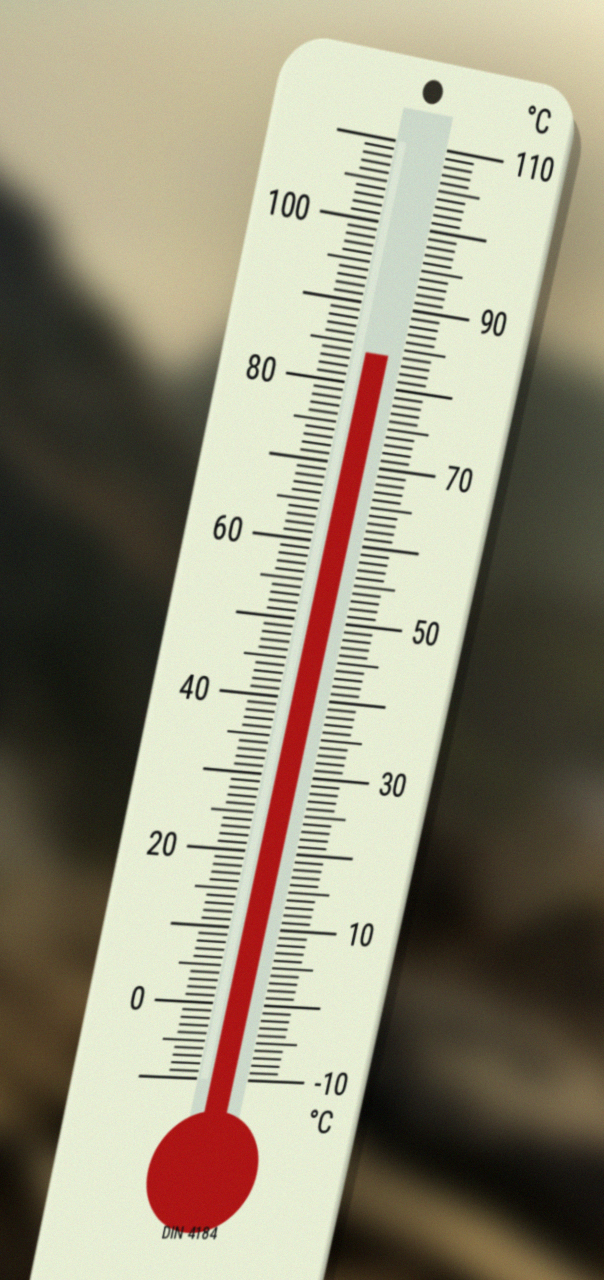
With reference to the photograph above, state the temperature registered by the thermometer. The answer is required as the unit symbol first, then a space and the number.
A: °C 84
